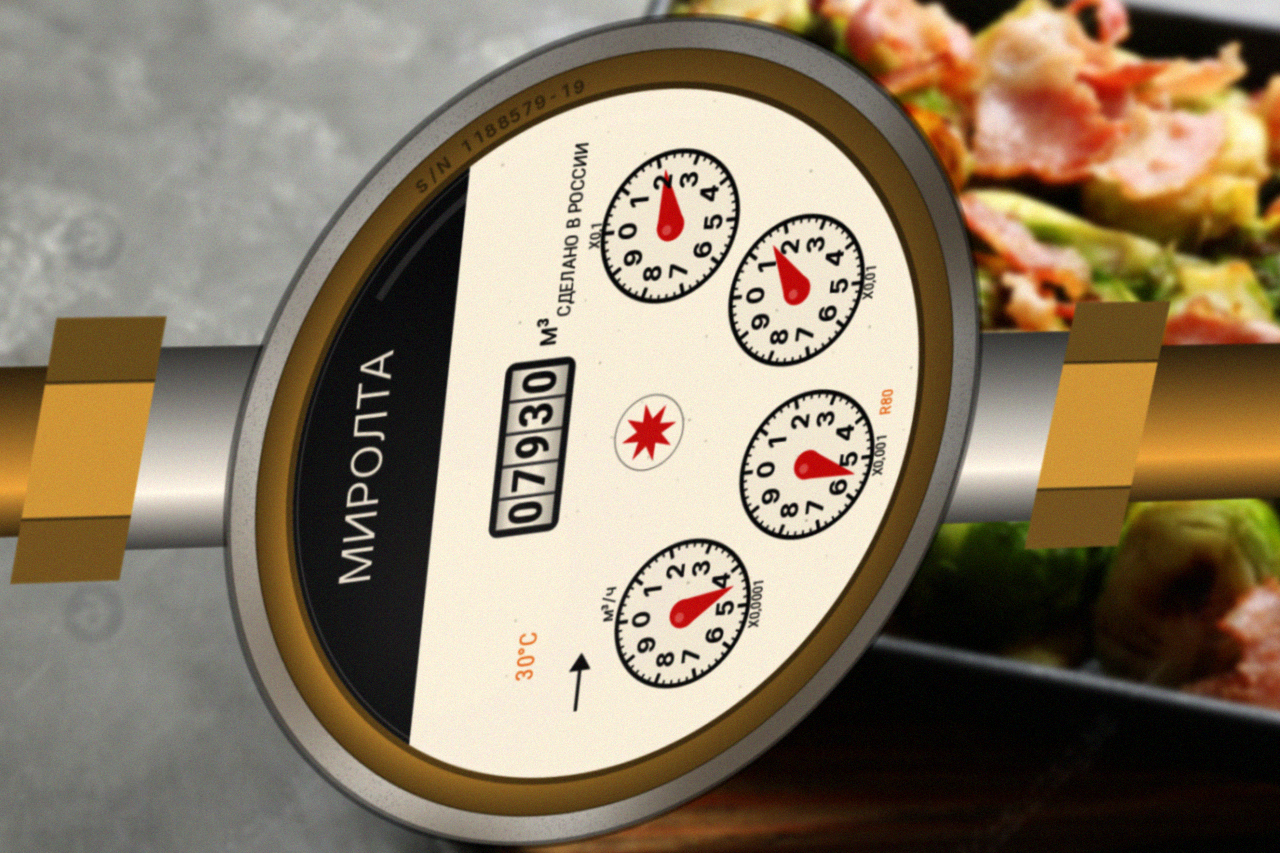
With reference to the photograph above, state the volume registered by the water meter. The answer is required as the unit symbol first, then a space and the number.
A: m³ 7930.2154
